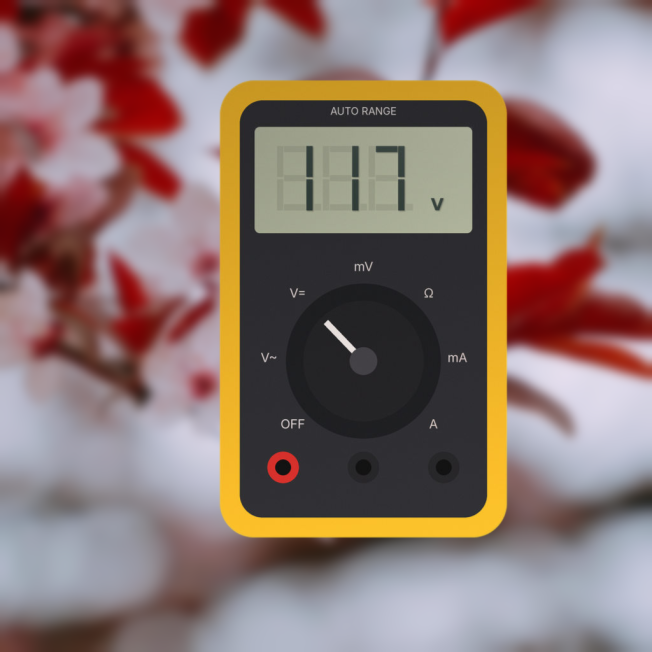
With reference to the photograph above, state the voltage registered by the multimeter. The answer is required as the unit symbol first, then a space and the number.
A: V 117
